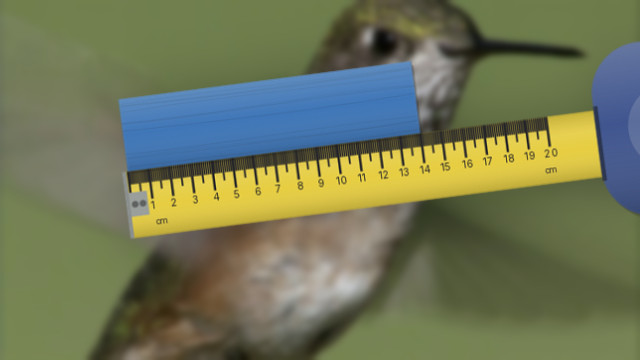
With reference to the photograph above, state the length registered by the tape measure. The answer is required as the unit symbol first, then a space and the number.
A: cm 14
